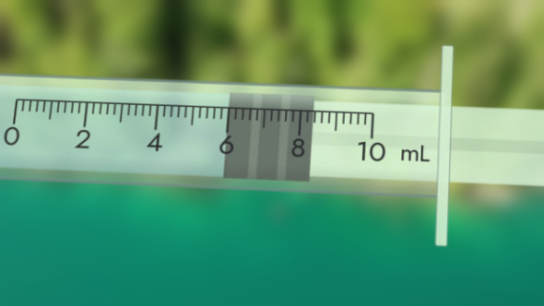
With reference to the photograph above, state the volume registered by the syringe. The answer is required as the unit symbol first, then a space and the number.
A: mL 6
